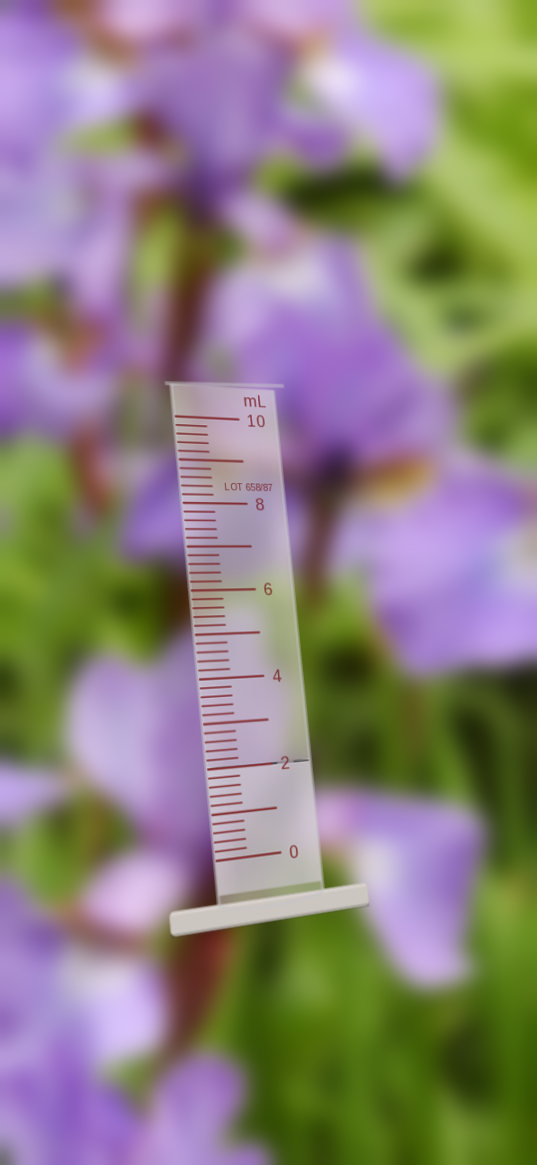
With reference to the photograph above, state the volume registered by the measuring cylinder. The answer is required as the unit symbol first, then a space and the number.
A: mL 2
